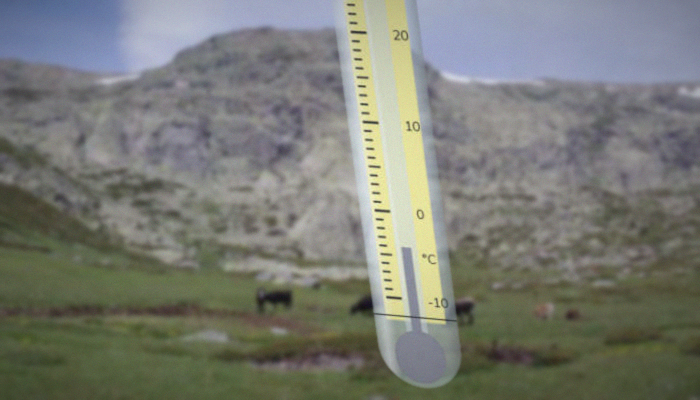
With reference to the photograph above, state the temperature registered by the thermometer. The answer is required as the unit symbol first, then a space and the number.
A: °C -4
